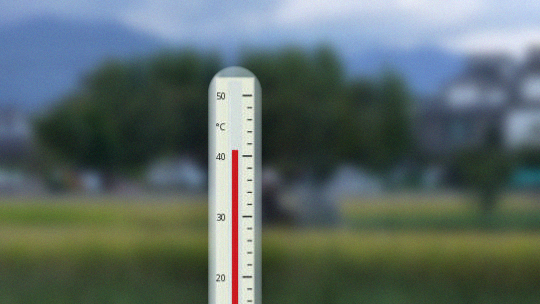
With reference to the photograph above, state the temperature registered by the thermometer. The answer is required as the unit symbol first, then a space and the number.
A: °C 41
